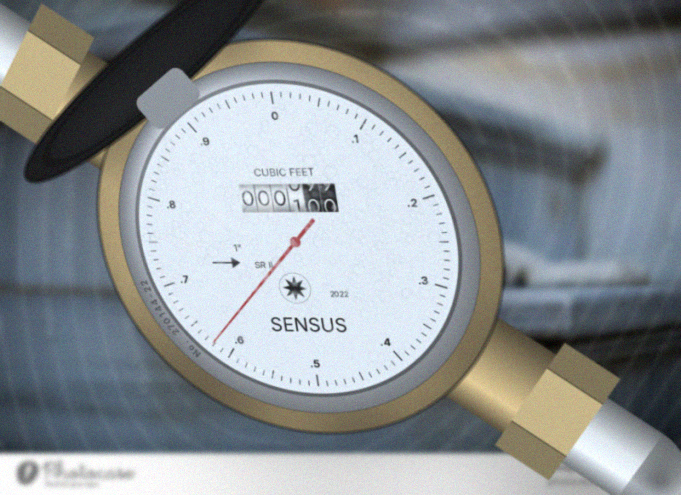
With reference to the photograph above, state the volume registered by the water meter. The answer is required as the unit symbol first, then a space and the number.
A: ft³ 99.62
